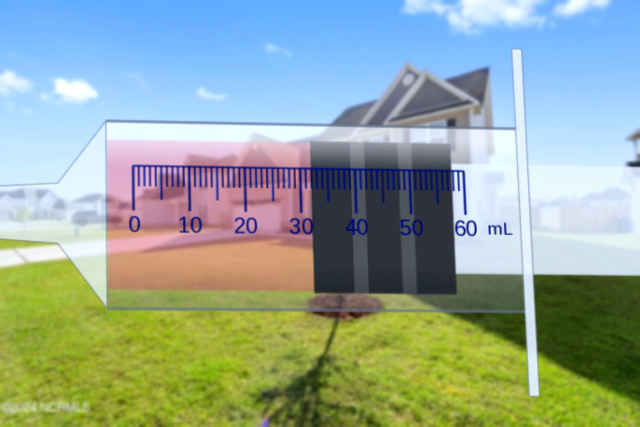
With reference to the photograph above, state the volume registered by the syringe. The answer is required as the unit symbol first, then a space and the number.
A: mL 32
